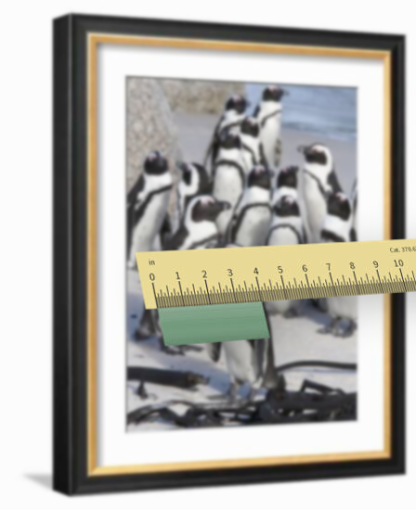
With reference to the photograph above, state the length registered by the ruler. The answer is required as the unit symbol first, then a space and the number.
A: in 4
